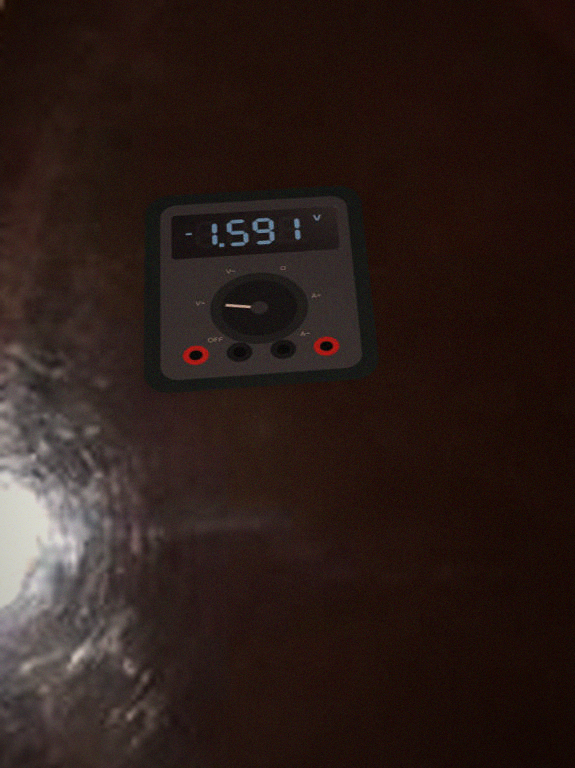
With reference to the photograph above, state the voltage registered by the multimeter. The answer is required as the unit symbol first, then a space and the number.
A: V -1.591
